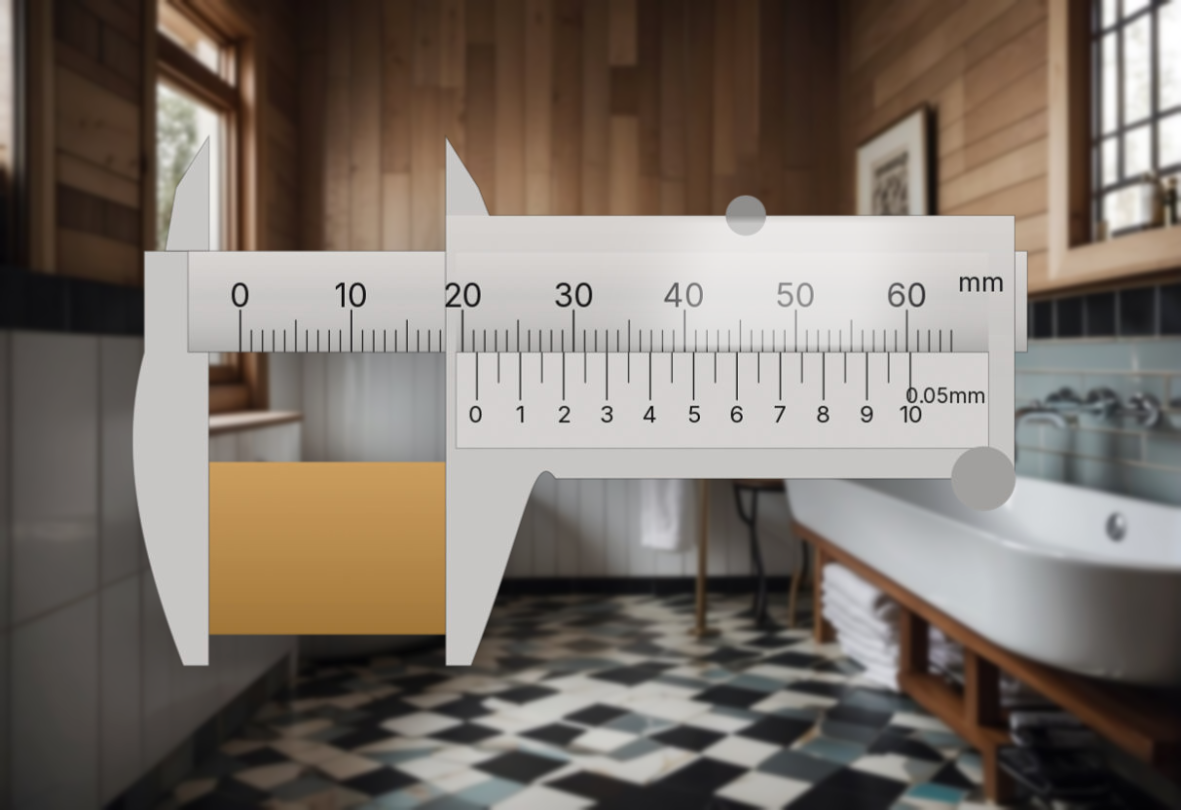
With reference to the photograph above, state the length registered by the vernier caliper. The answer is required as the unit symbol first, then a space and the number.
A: mm 21.3
